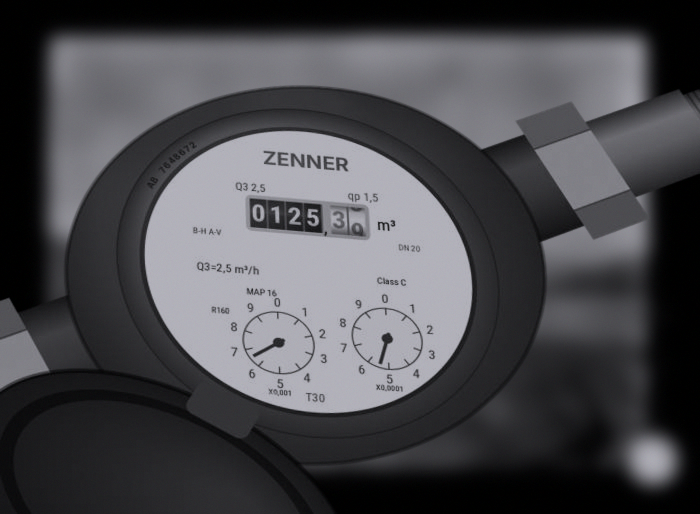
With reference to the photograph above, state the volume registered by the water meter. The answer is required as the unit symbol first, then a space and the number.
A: m³ 125.3865
